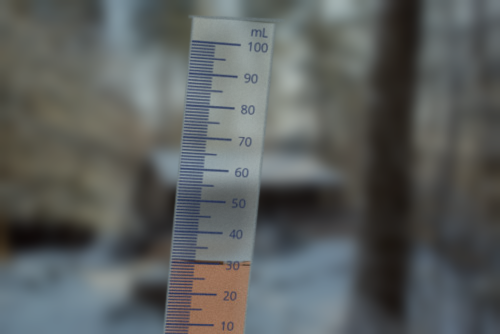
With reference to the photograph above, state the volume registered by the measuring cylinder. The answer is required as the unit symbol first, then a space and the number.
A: mL 30
